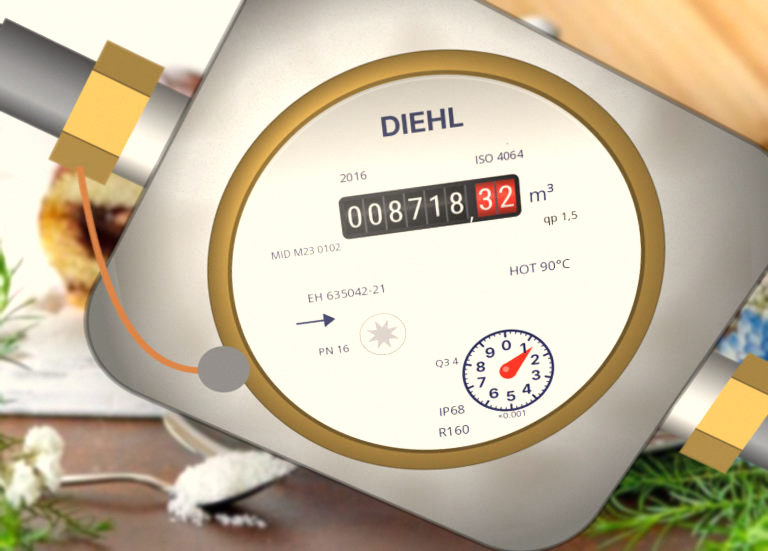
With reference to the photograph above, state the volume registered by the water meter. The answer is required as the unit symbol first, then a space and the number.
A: m³ 8718.321
